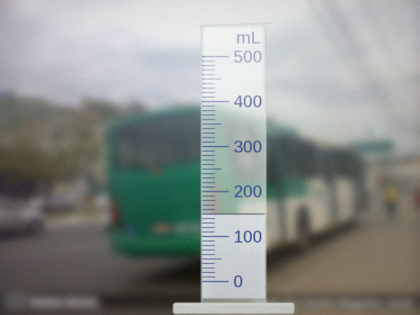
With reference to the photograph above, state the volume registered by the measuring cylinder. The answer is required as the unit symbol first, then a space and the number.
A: mL 150
